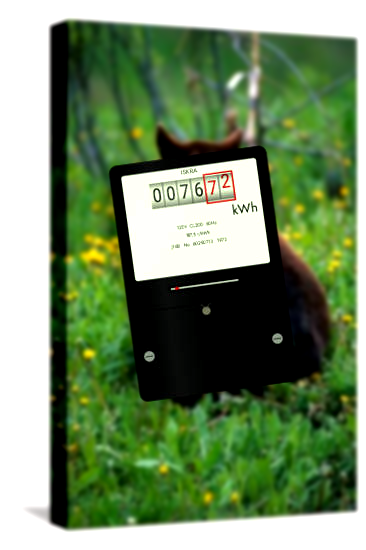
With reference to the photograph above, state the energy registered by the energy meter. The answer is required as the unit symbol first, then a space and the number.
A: kWh 76.72
